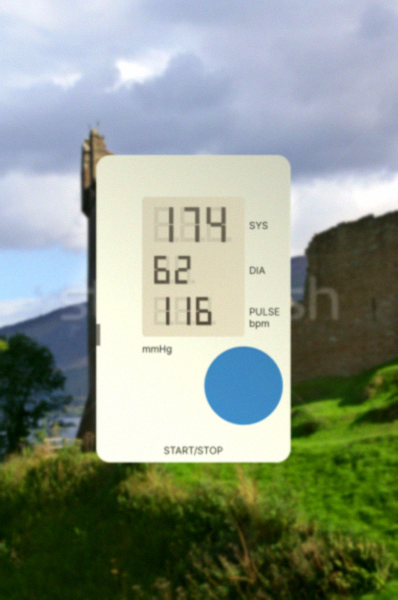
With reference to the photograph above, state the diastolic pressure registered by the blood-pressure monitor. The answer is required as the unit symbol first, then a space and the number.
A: mmHg 62
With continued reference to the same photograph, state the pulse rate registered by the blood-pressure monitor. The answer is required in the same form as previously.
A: bpm 116
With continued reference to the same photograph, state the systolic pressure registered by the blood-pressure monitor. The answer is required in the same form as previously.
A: mmHg 174
